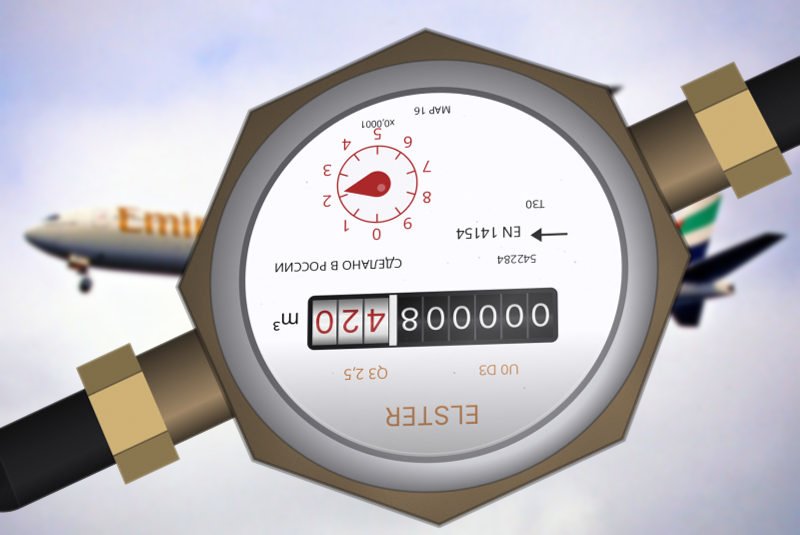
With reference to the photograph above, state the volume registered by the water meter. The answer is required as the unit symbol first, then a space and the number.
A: m³ 8.4202
